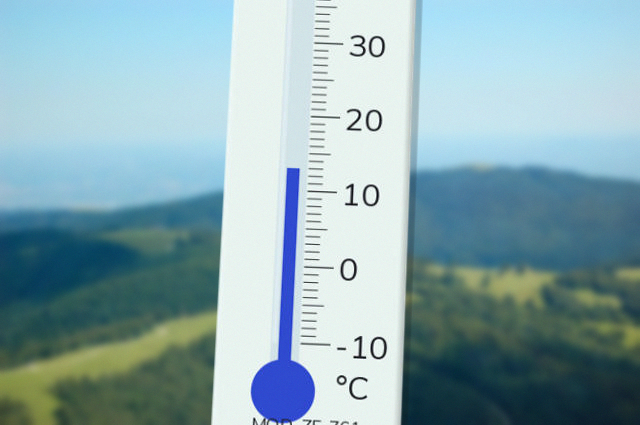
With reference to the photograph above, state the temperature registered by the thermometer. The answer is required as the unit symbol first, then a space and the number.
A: °C 13
